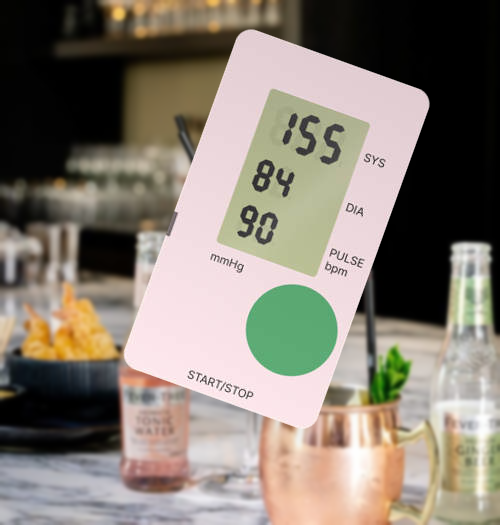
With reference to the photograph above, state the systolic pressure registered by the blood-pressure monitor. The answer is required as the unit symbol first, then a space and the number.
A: mmHg 155
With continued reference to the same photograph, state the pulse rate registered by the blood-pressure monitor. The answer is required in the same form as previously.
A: bpm 90
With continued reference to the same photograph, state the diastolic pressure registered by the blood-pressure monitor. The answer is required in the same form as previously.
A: mmHg 84
